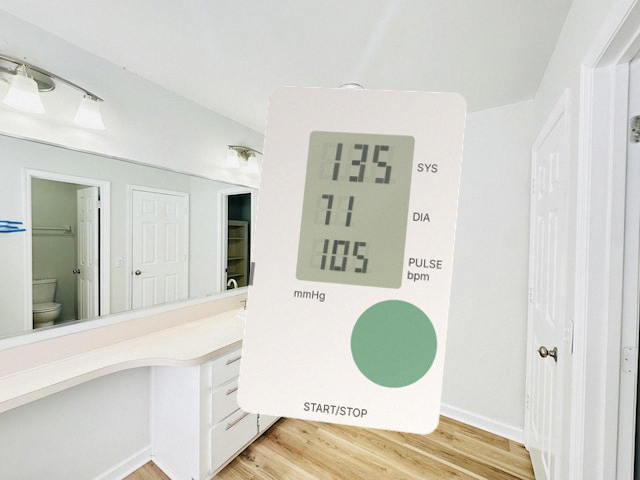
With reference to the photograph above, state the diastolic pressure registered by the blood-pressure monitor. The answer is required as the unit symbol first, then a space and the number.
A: mmHg 71
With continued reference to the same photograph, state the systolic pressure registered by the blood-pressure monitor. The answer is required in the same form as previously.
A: mmHg 135
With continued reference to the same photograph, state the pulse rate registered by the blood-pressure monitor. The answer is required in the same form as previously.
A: bpm 105
